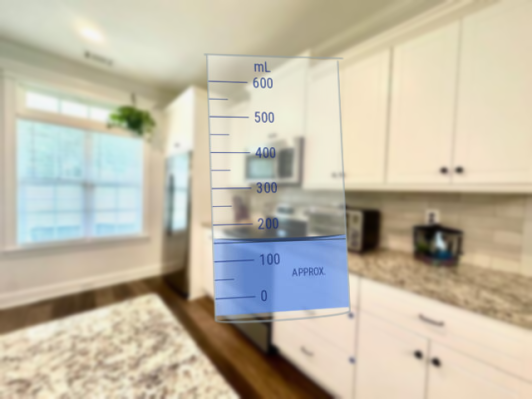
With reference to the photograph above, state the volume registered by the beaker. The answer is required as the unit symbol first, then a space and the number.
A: mL 150
